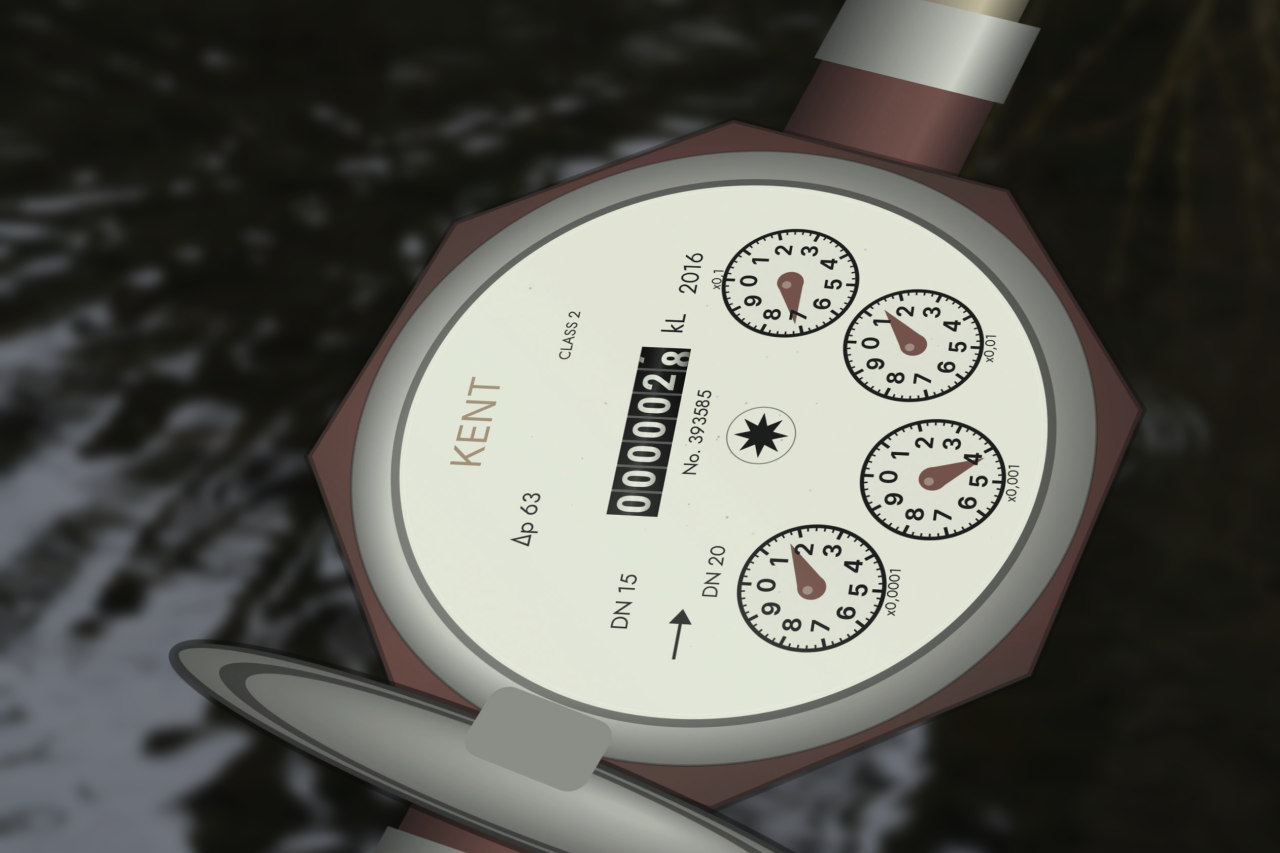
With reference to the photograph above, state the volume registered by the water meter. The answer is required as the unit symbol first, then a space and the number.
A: kL 27.7141
